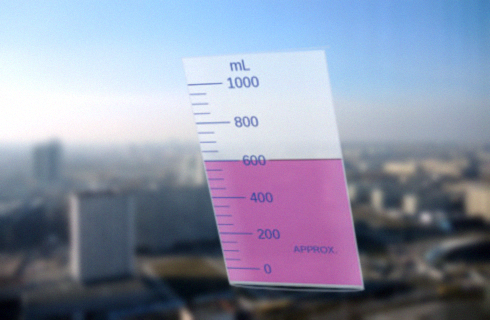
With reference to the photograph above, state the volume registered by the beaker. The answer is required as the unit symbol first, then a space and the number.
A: mL 600
